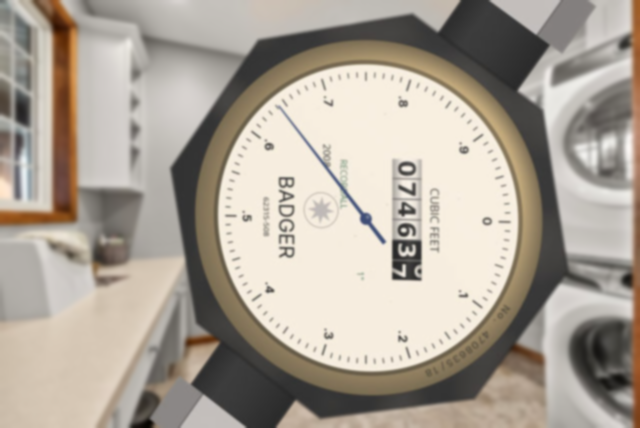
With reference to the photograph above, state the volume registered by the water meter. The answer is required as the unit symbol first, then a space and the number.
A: ft³ 74636.64
